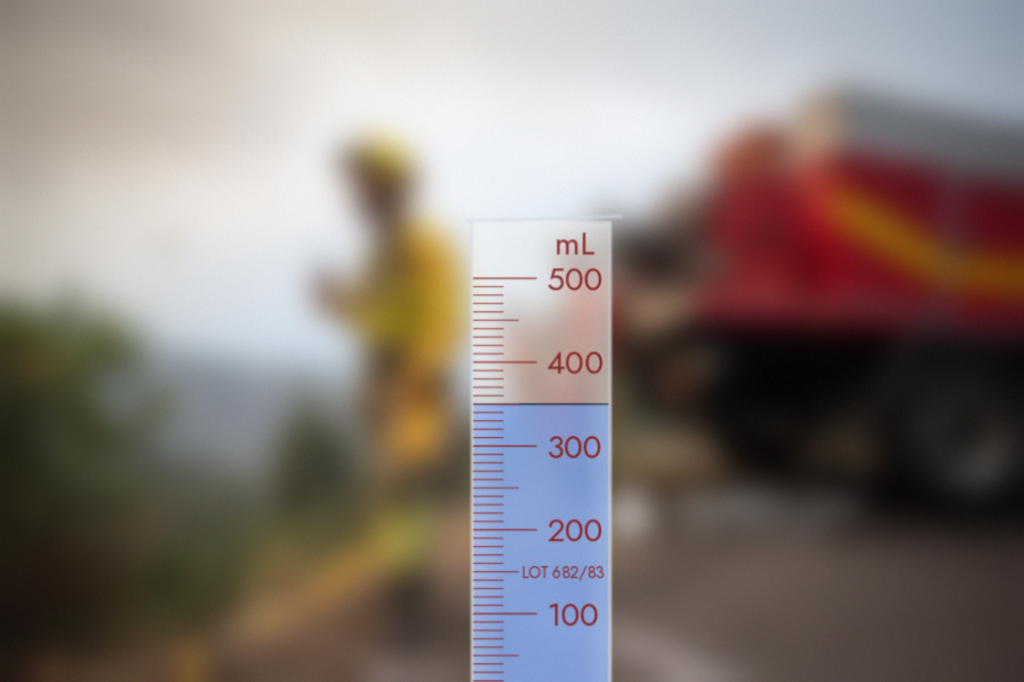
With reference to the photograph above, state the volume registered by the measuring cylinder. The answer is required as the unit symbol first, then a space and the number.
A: mL 350
